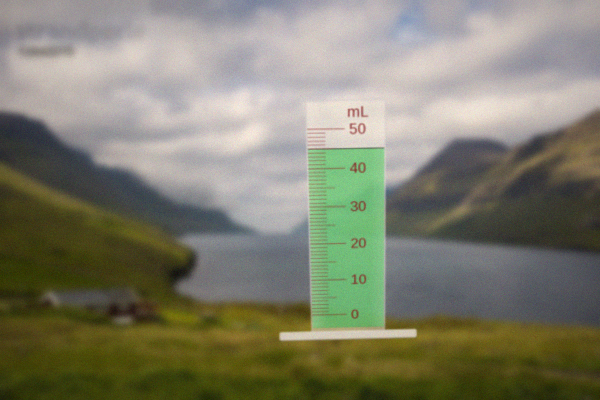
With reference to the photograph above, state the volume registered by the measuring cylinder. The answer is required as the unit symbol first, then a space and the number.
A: mL 45
